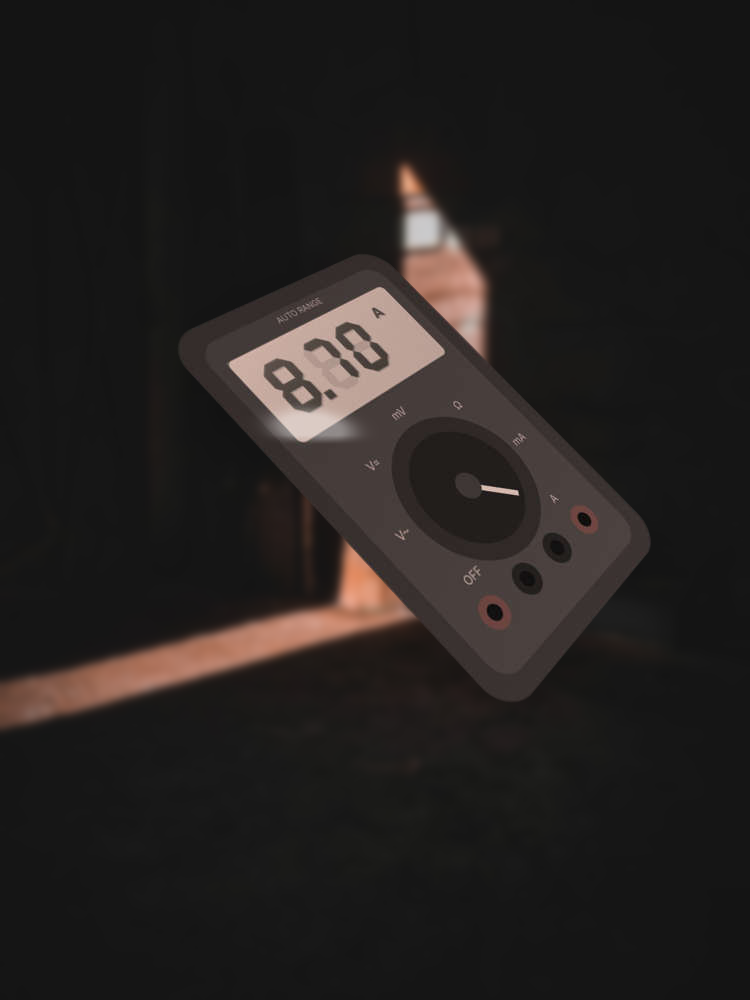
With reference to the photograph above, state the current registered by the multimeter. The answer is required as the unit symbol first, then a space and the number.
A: A 8.70
